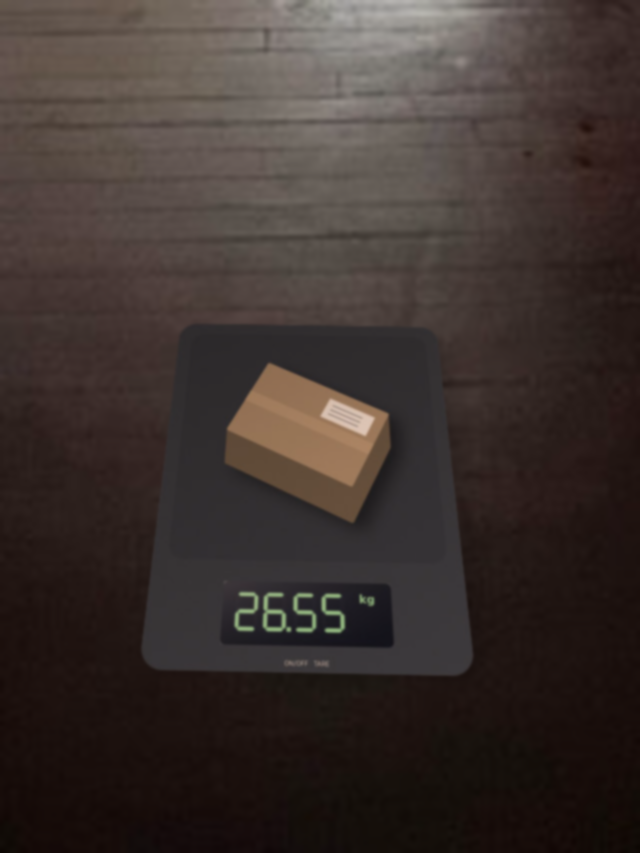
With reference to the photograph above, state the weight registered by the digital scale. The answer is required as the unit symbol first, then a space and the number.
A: kg 26.55
